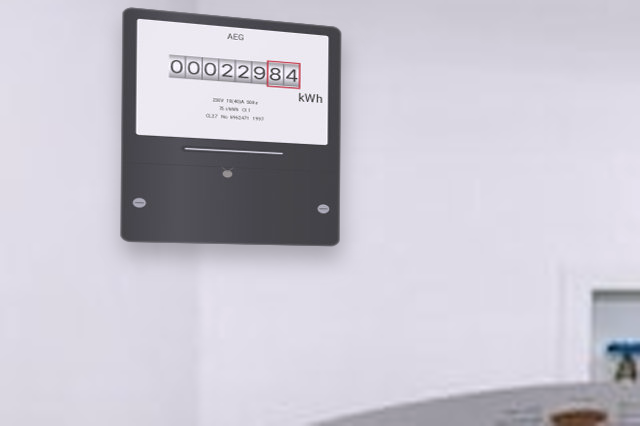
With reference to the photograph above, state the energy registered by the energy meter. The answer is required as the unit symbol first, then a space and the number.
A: kWh 229.84
